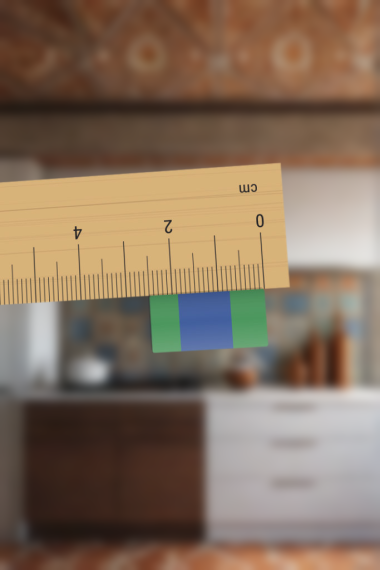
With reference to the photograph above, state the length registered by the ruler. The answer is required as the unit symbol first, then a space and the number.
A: cm 2.5
